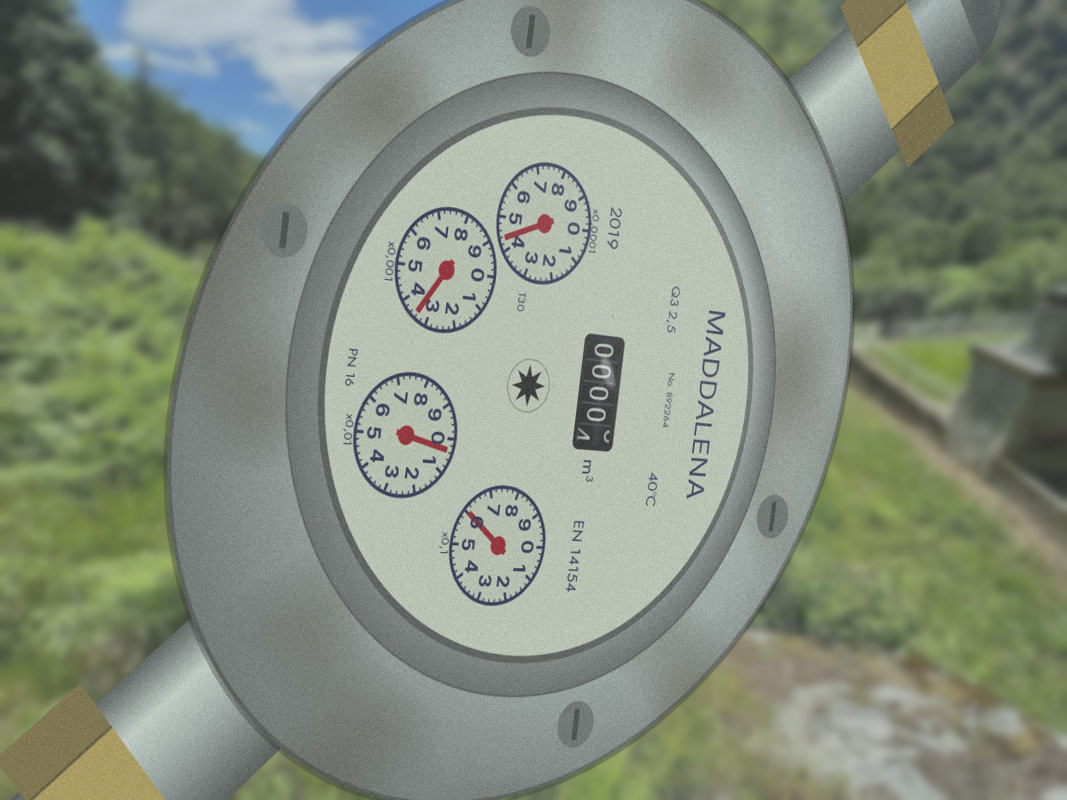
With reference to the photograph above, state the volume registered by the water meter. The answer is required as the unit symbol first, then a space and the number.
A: m³ 3.6034
